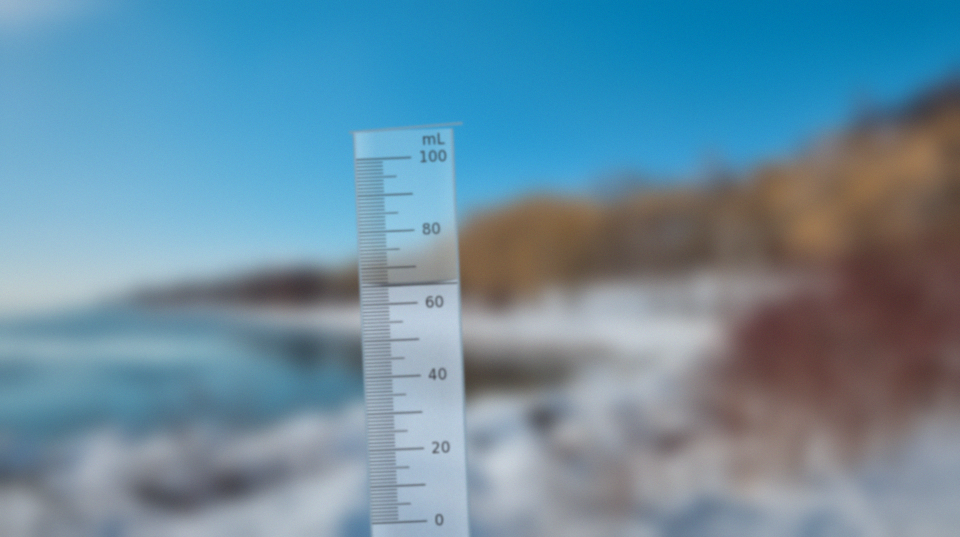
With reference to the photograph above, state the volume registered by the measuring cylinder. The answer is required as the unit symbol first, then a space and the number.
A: mL 65
